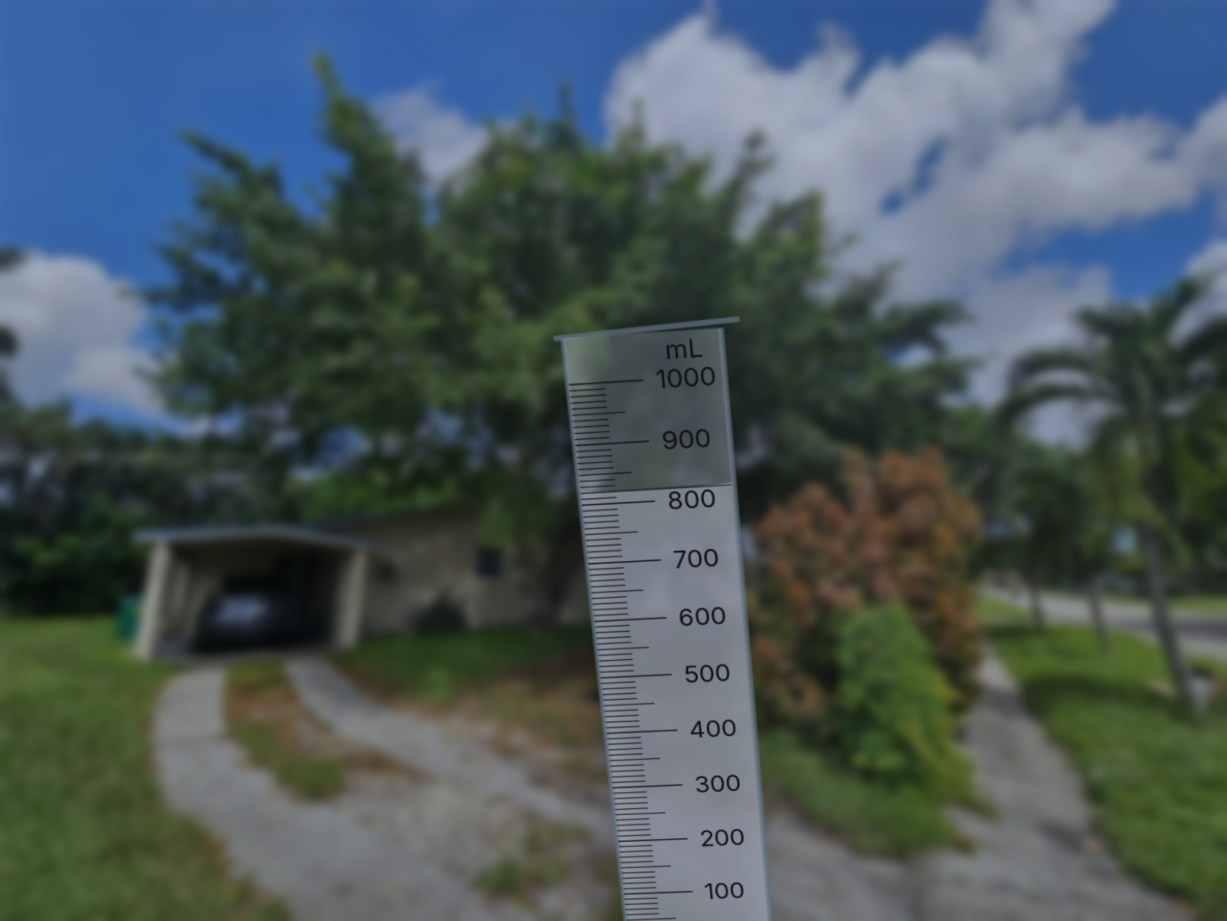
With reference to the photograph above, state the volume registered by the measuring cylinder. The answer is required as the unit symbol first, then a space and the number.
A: mL 820
